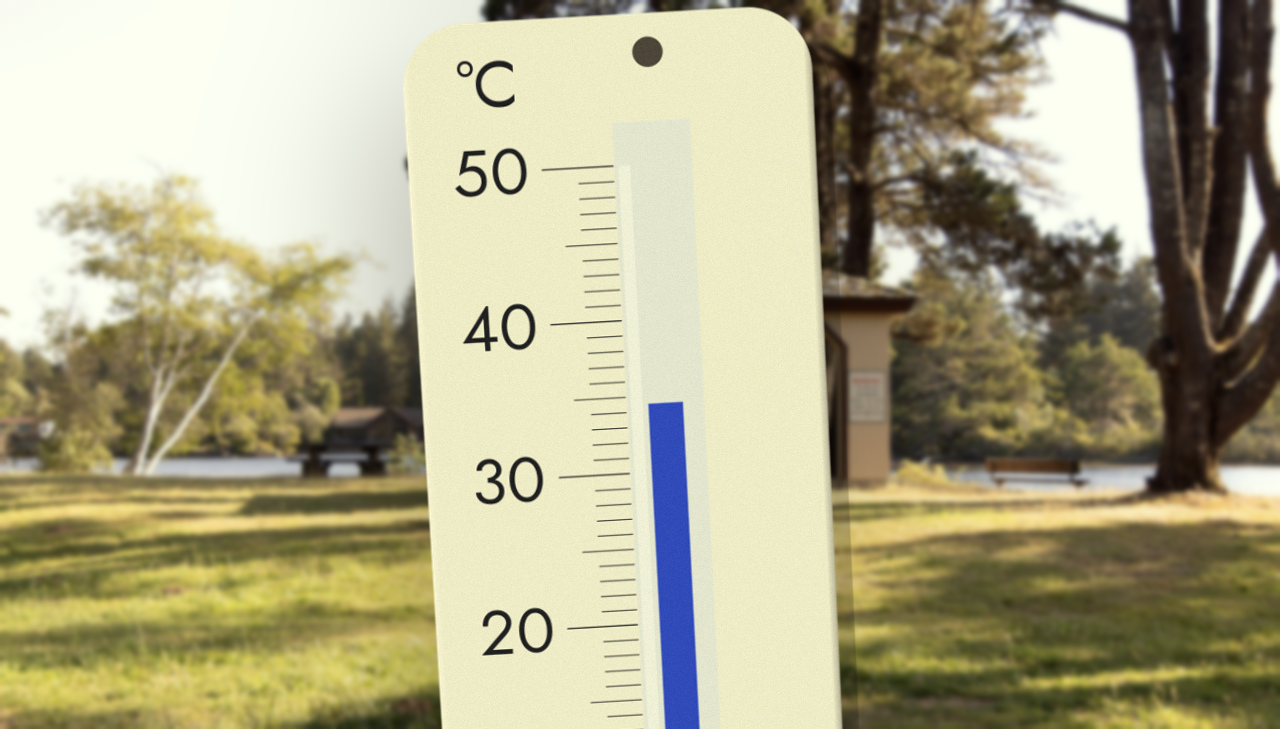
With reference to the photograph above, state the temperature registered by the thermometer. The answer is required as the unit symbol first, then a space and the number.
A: °C 34.5
